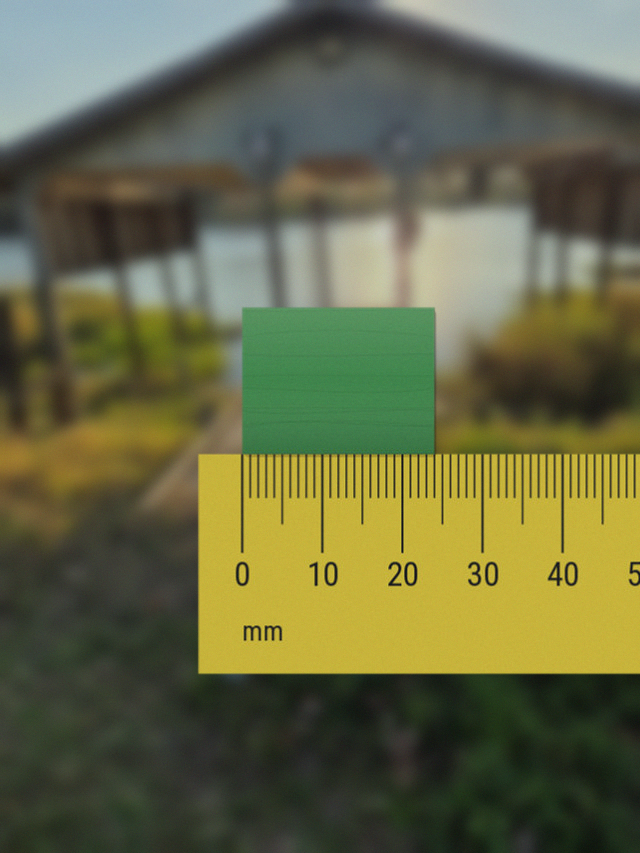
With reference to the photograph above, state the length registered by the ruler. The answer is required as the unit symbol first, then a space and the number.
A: mm 24
